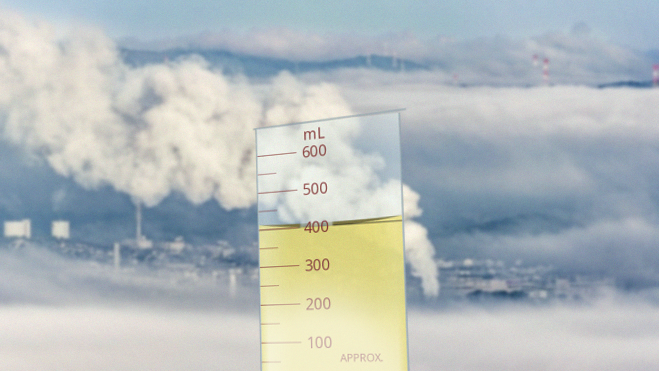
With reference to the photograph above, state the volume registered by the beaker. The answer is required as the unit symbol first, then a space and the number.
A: mL 400
